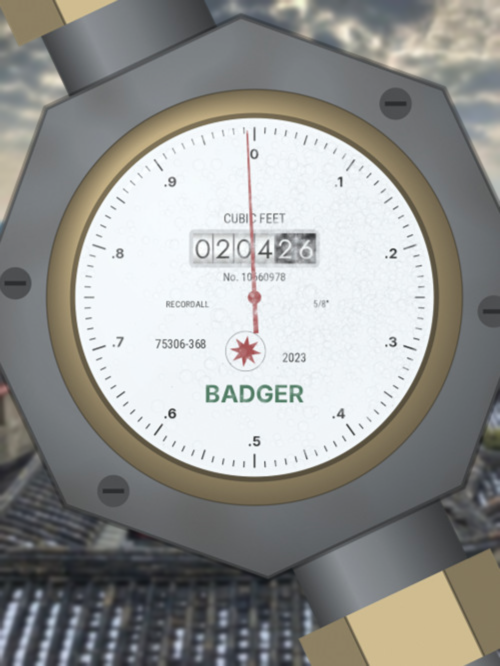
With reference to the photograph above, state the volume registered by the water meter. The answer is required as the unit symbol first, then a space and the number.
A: ft³ 20425.99
